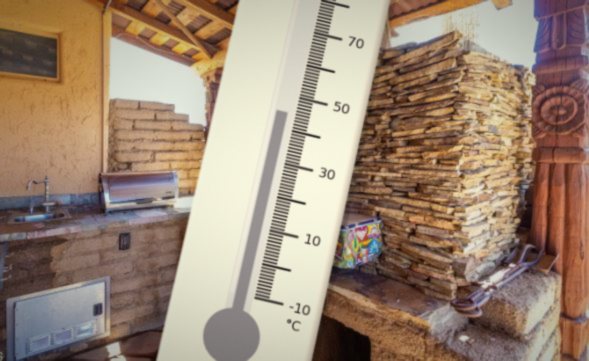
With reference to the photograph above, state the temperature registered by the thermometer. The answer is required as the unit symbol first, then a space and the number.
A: °C 45
